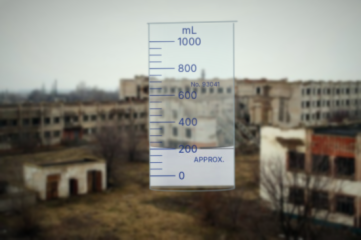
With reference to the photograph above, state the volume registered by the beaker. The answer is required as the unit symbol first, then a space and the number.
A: mL 200
